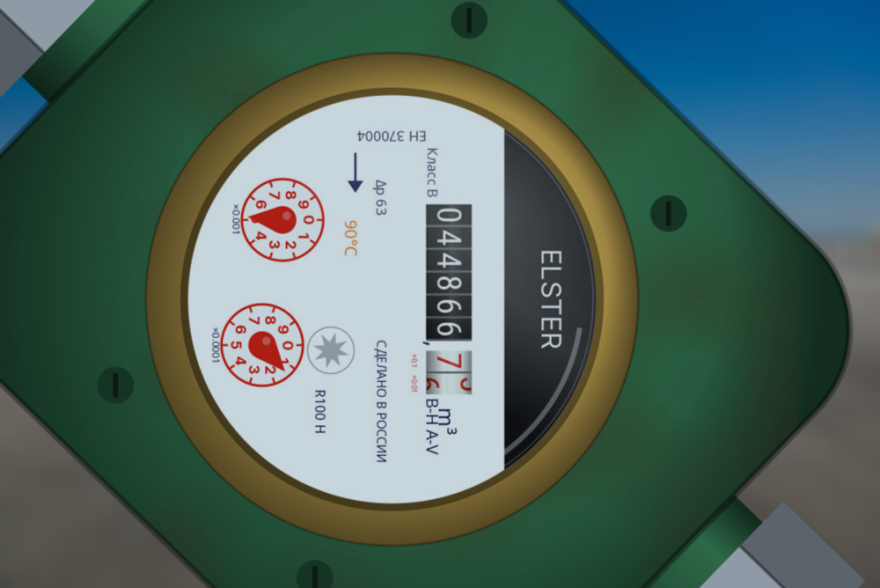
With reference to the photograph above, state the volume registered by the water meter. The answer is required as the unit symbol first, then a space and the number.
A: m³ 44866.7551
